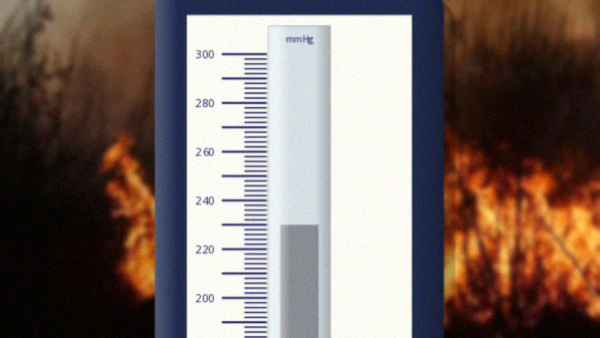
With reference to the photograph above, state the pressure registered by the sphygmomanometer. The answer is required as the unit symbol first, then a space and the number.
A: mmHg 230
